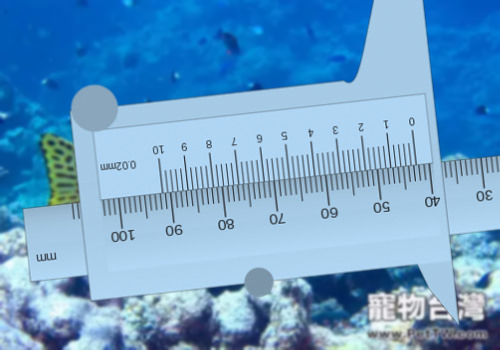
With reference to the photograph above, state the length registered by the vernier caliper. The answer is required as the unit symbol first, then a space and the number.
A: mm 42.5
